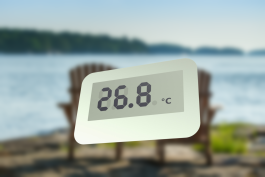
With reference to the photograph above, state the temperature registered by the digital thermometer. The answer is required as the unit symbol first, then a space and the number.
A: °C 26.8
